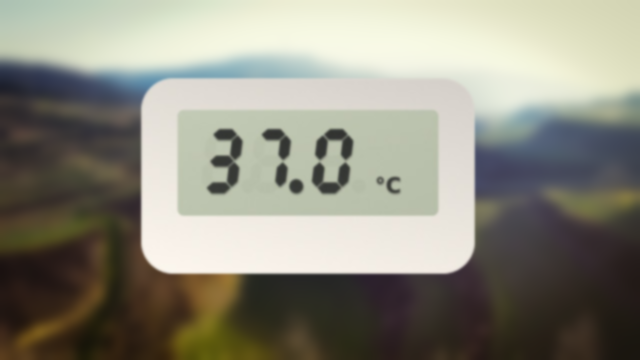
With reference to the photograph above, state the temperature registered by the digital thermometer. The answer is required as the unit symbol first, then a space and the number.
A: °C 37.0
